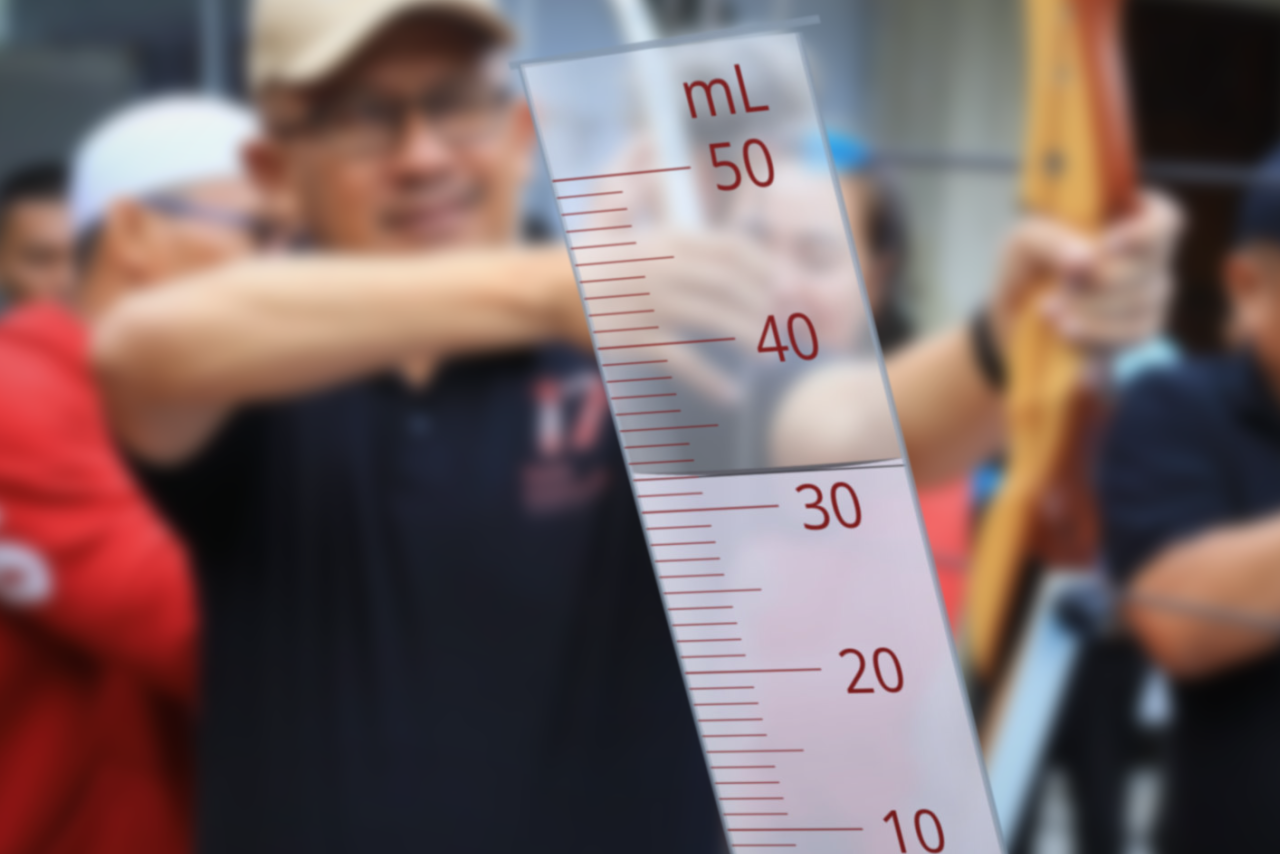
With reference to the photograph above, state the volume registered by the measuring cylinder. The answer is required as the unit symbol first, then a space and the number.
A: mL 32
